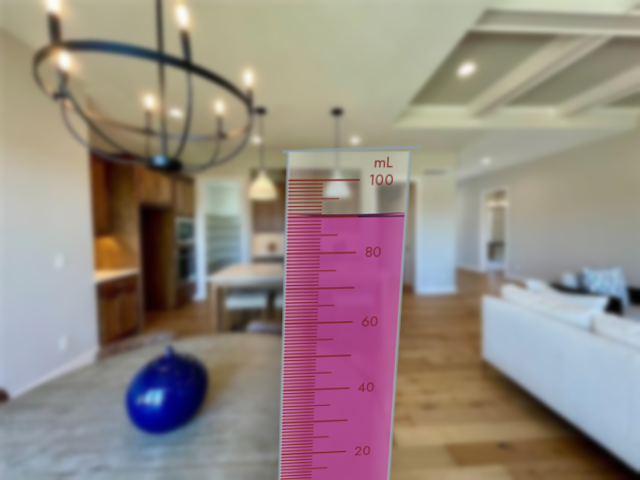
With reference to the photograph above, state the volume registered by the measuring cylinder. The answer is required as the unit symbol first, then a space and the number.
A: mL 90
